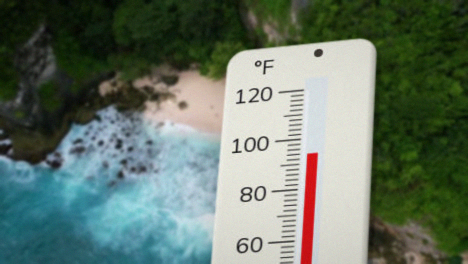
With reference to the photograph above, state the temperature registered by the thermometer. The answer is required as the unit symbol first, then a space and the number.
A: °F 94
